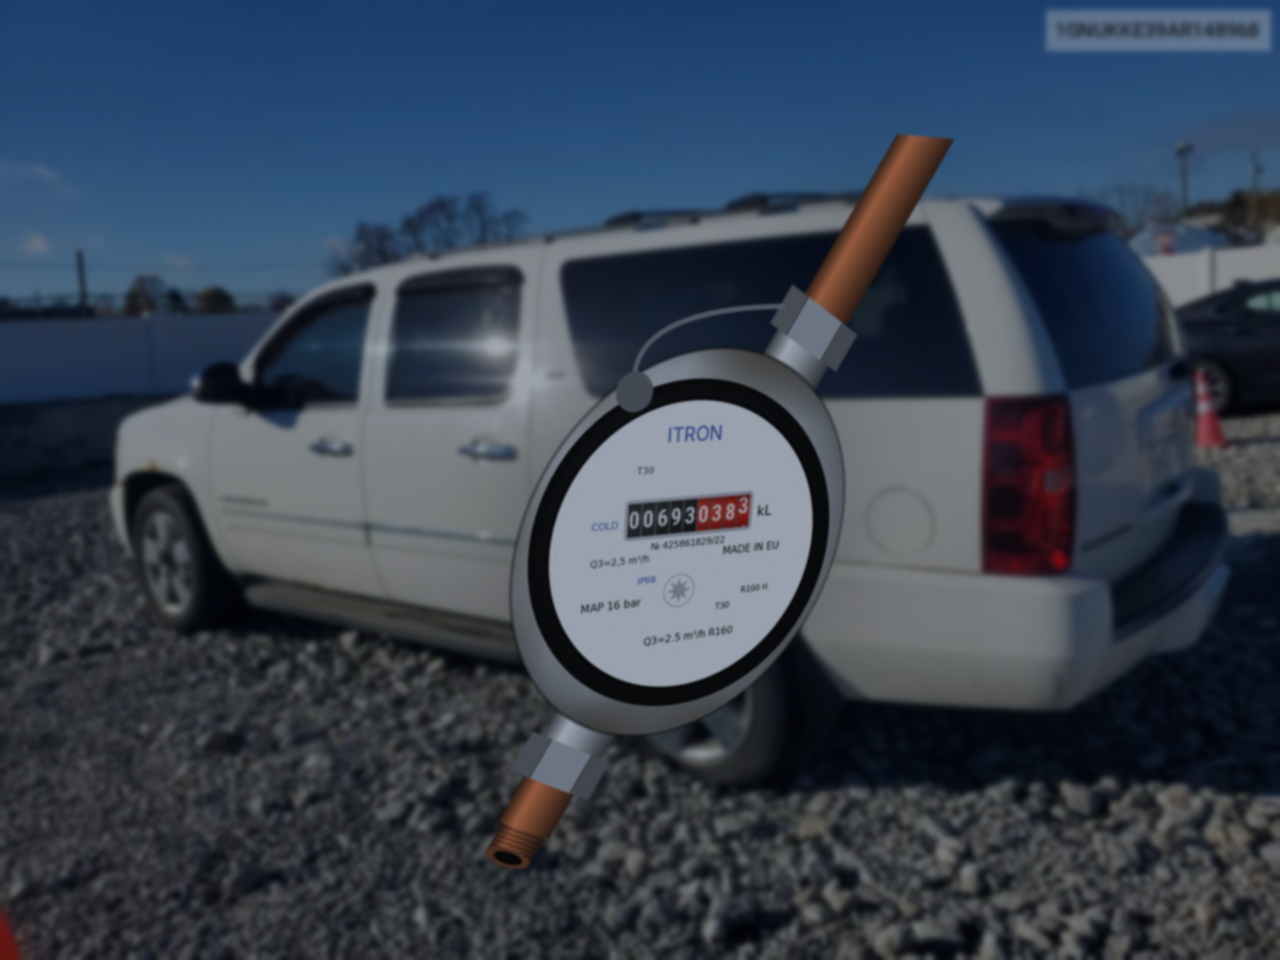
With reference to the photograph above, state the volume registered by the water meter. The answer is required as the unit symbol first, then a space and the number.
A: kL 693.0383
